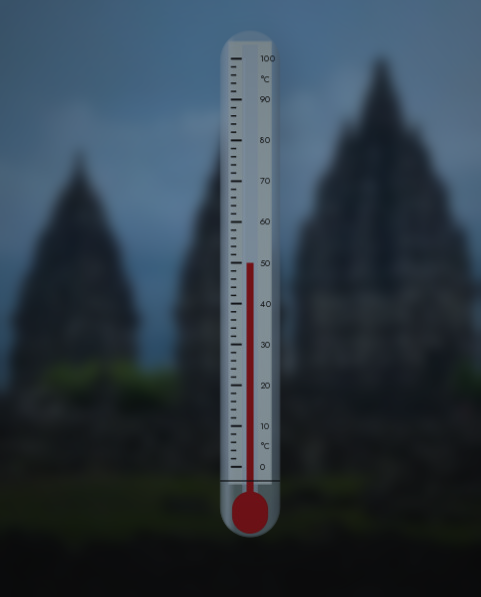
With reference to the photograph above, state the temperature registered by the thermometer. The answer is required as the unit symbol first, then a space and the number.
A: °C 50
